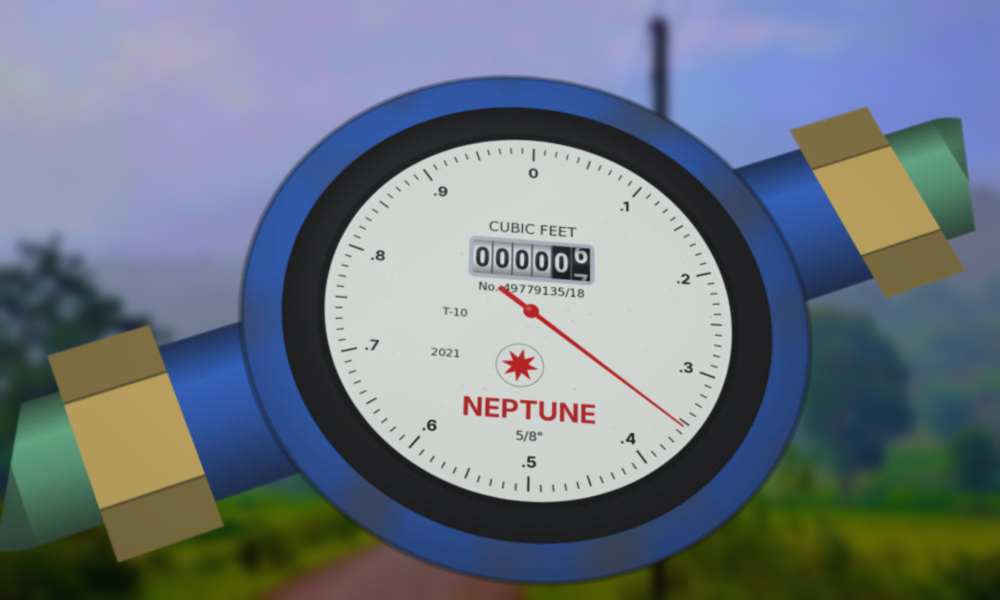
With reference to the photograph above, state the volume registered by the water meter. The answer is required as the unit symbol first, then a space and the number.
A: ft³ 6.35
